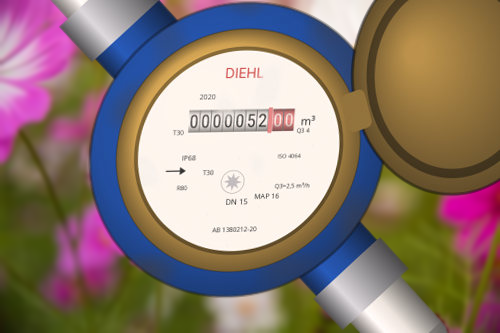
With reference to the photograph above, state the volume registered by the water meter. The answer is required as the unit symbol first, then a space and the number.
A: m³ 52.00
